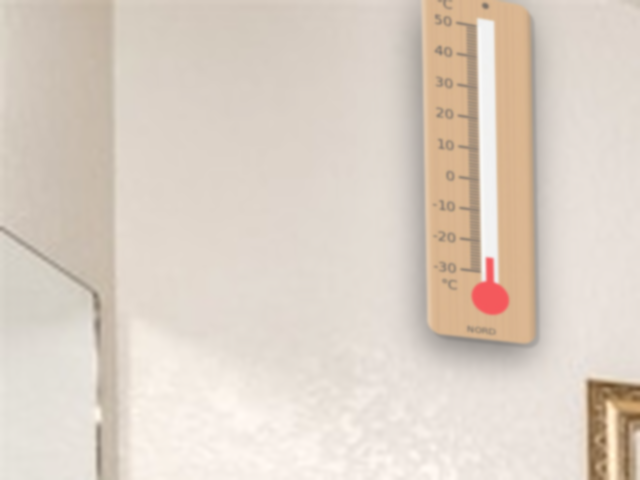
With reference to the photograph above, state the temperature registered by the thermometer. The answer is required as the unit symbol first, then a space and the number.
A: °C -25
